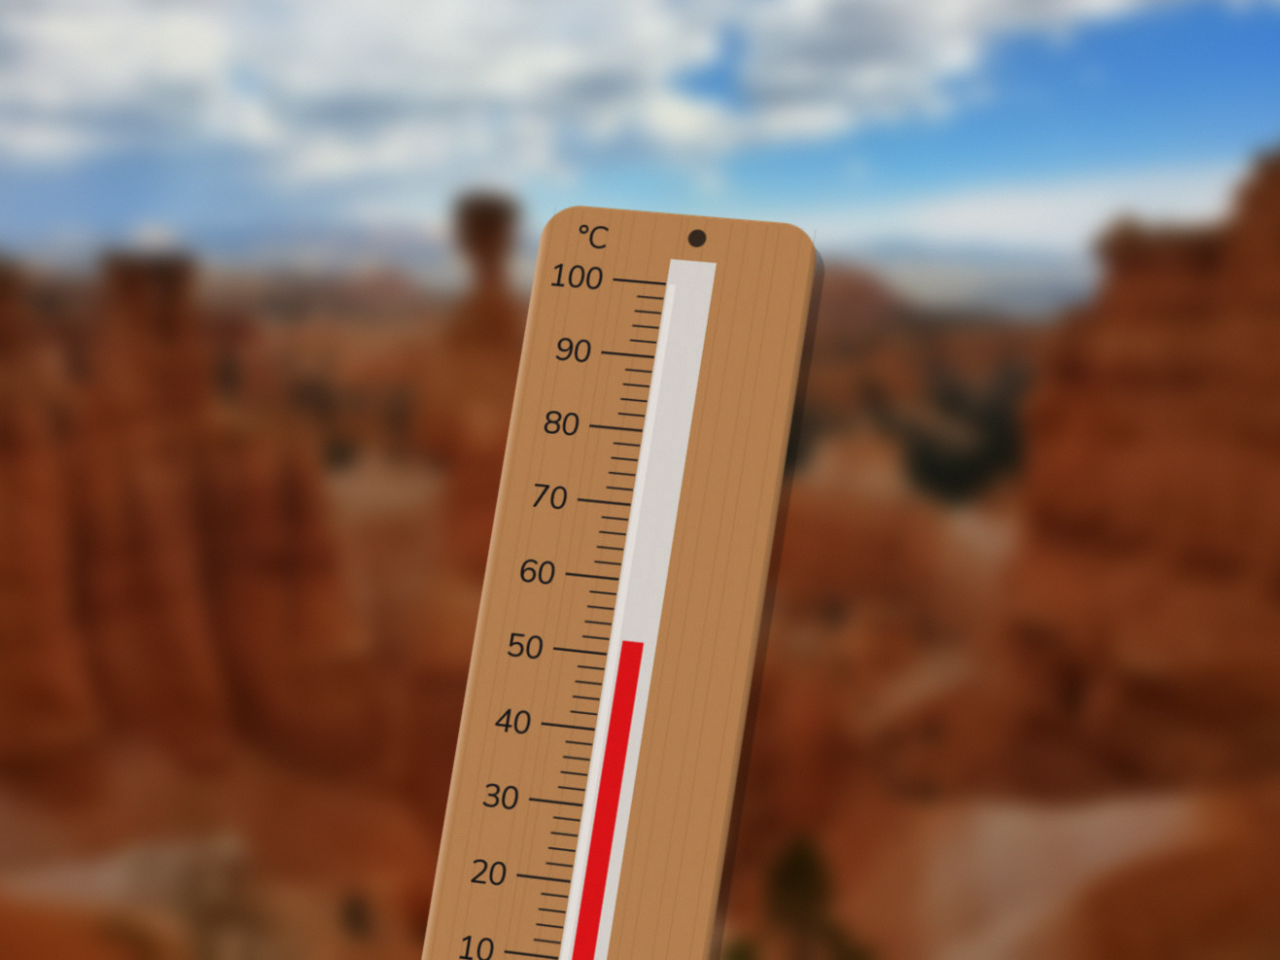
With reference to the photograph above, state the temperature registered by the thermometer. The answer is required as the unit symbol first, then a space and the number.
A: °C 52
